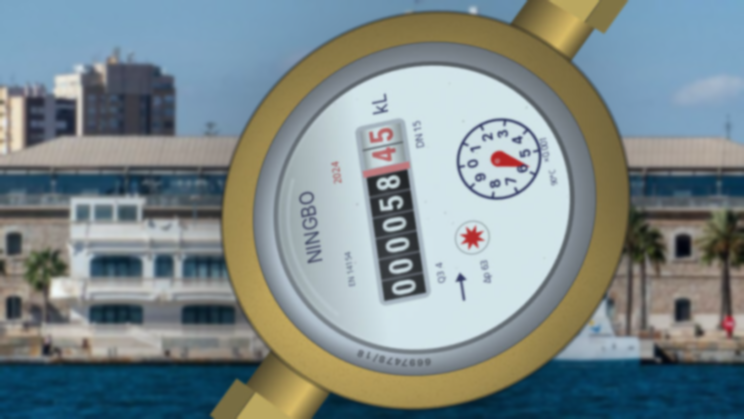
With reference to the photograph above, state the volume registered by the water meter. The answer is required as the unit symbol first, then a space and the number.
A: kL 58.455
